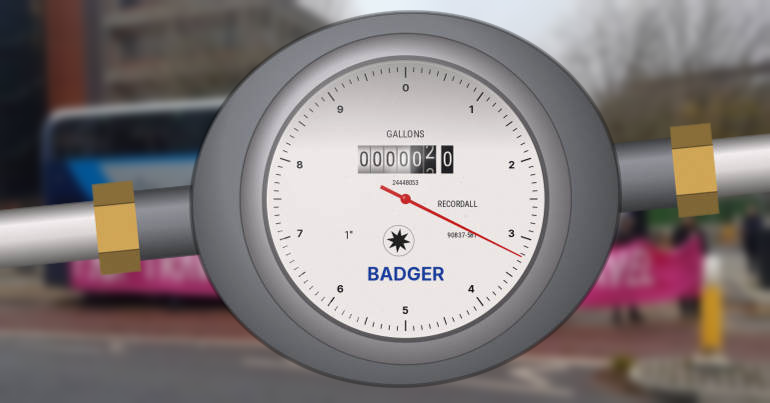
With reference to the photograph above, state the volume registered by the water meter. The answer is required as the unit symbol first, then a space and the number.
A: gal 23.2
